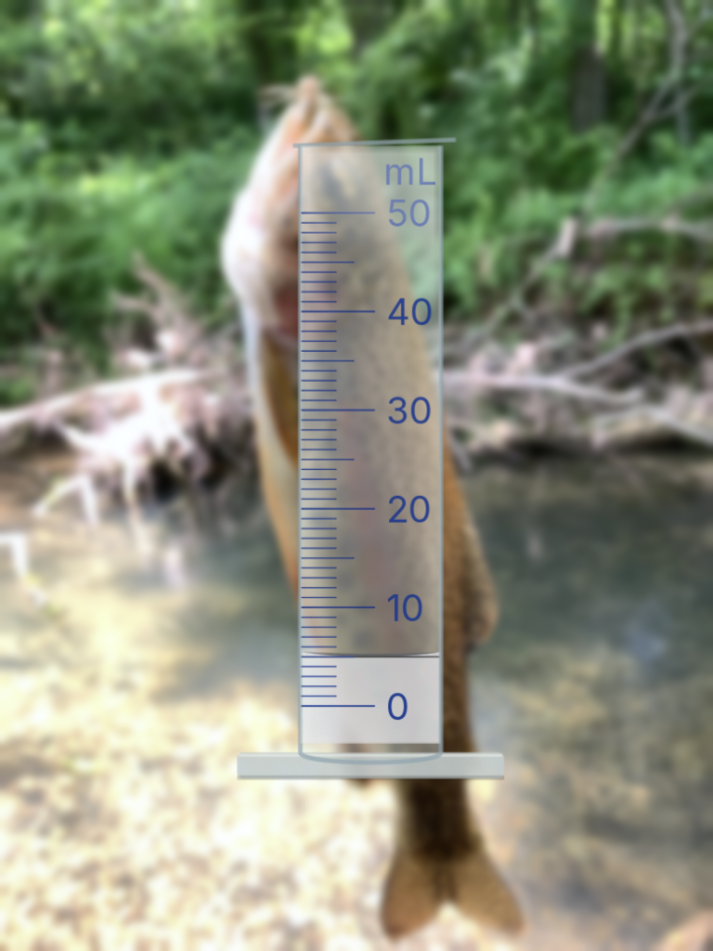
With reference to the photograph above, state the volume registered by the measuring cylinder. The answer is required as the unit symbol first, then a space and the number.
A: mL 5
